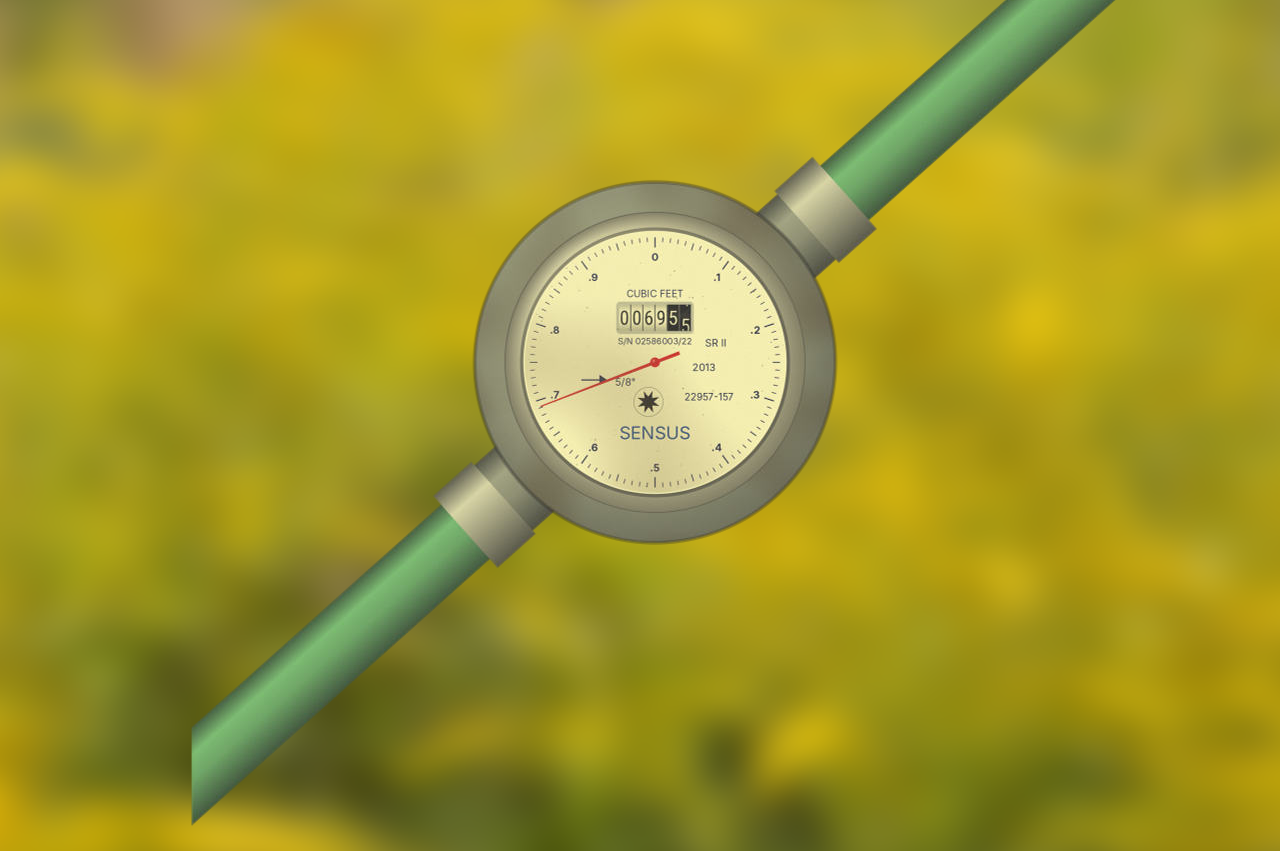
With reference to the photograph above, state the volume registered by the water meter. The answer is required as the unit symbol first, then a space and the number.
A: ft³ 6954.69
